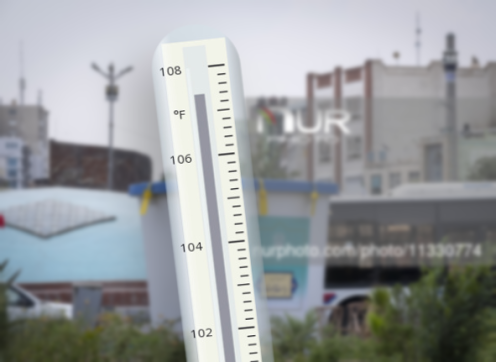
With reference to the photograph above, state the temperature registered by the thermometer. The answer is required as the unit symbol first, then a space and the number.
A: °F 107.4
